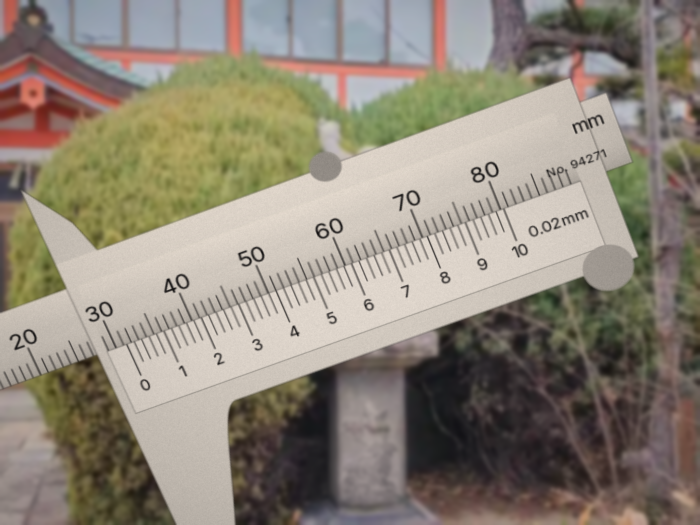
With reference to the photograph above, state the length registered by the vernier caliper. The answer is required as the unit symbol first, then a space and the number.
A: mm 31.4
